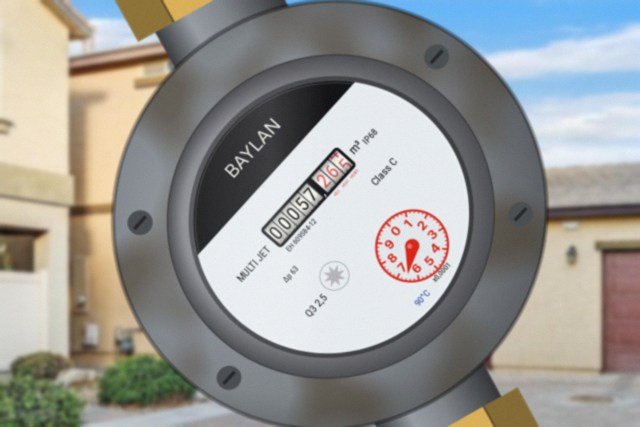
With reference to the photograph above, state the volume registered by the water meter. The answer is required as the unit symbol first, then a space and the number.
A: m³ 57.2646
